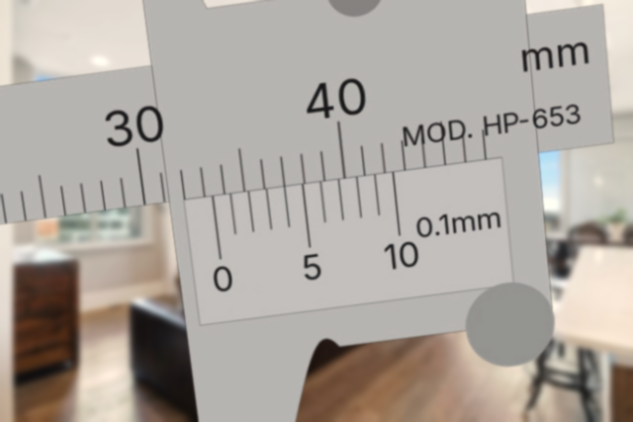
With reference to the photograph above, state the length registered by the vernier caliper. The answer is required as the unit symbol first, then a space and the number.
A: mm 33.4
